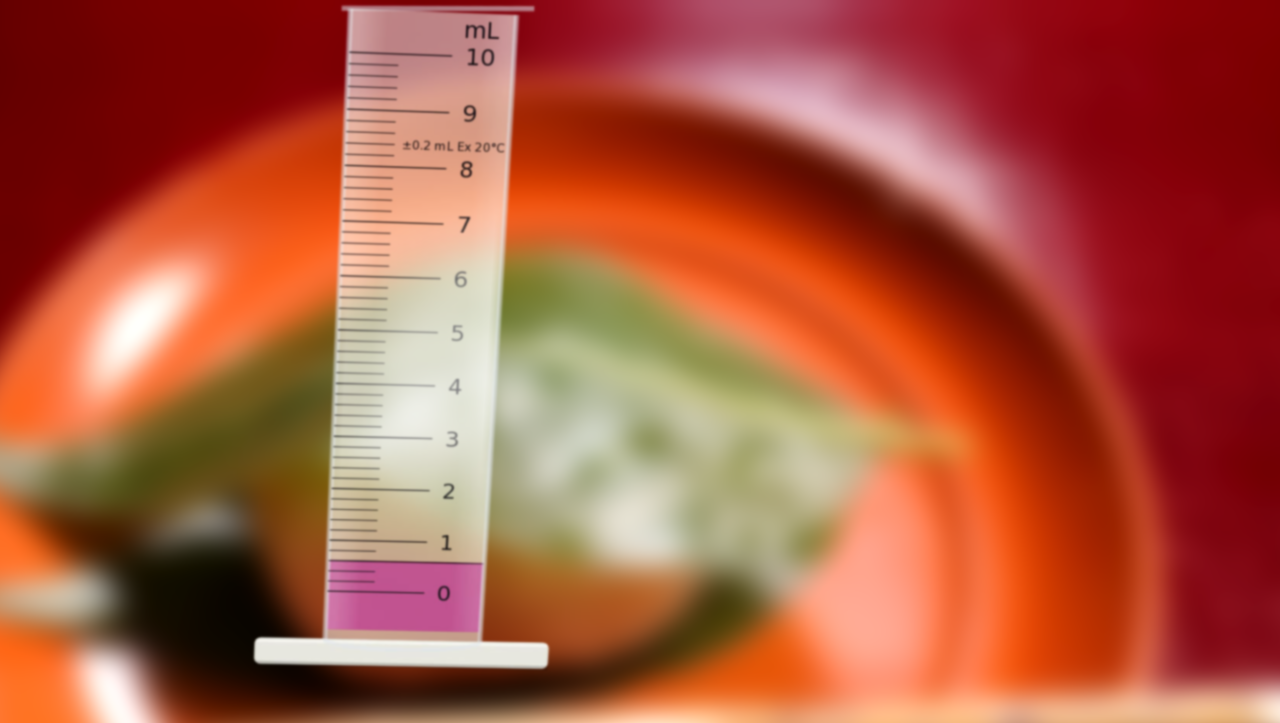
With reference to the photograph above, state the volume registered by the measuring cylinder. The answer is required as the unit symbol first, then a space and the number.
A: mL 0.6
